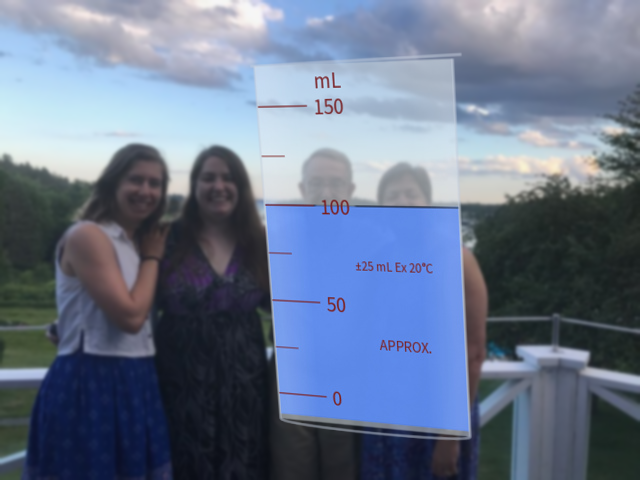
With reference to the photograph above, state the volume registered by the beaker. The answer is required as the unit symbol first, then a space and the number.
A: mL 100
